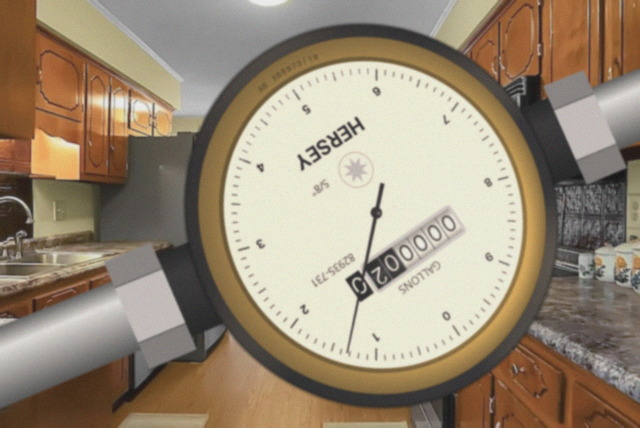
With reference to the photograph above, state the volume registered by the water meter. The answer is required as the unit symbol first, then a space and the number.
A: gal 21.3
